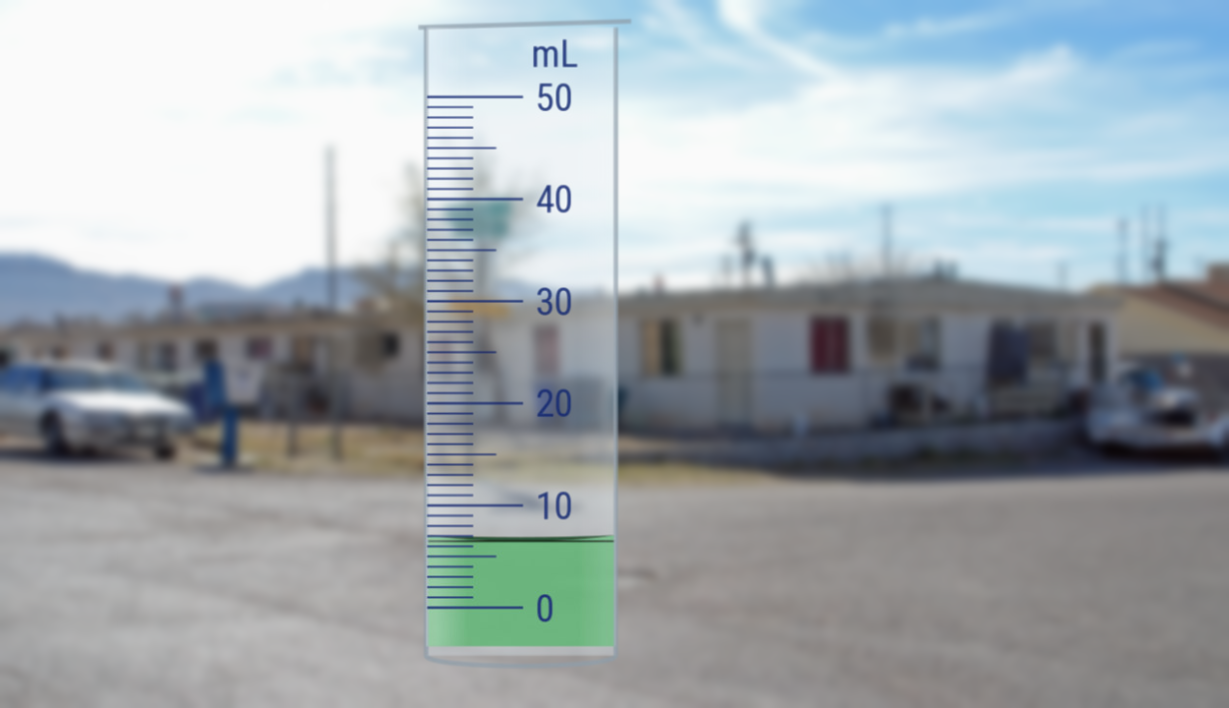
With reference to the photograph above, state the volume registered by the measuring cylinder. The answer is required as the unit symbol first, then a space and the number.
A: mL 6.5
